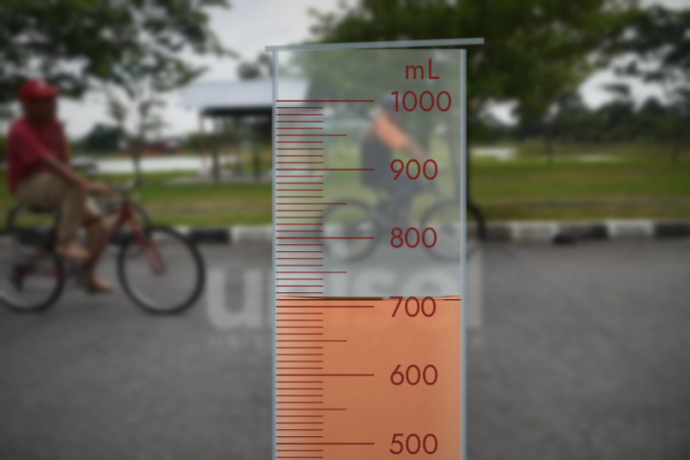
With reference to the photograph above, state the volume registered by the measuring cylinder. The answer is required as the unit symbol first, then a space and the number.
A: mL 710
